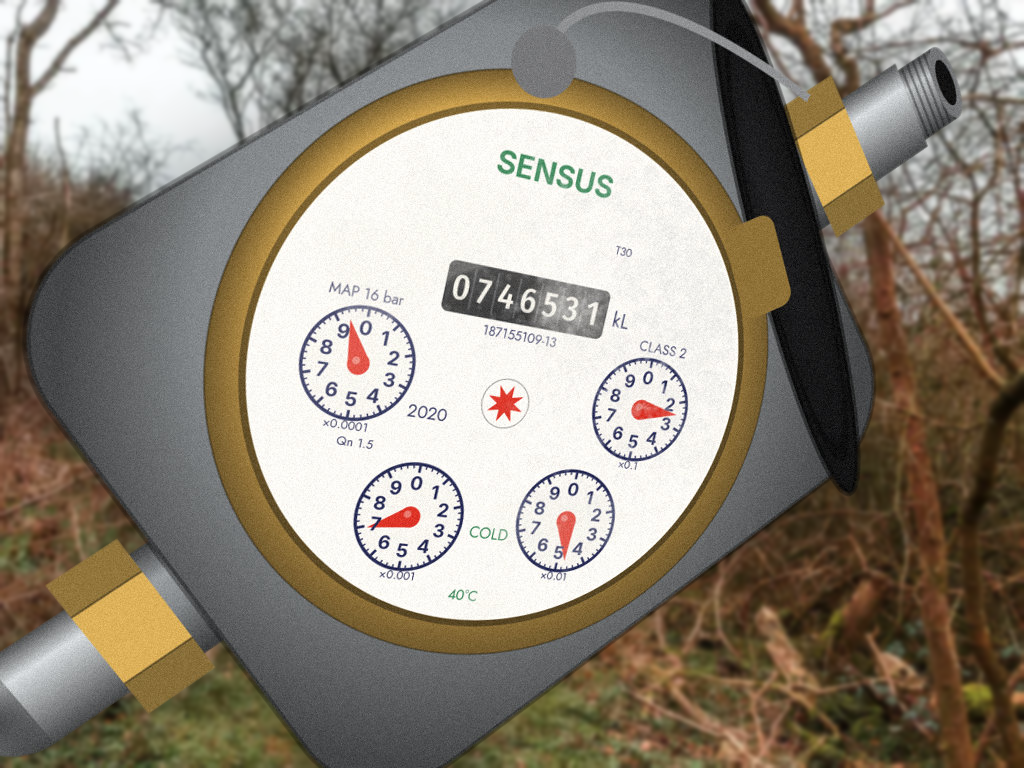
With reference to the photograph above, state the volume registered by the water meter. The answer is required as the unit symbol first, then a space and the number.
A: kL 746531.2469
